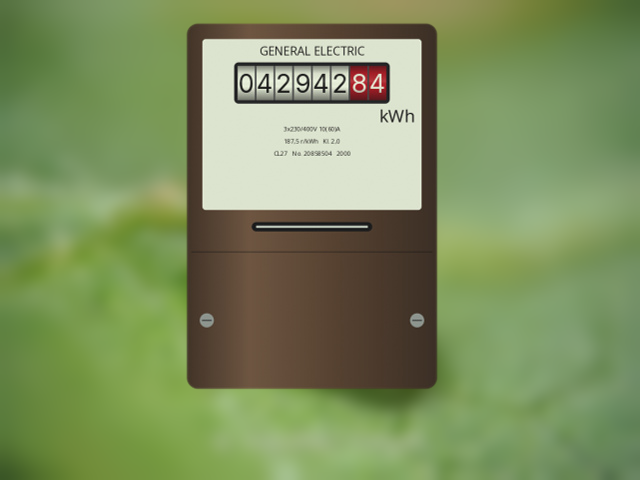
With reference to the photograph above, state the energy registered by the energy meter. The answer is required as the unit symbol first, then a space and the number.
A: kWh 42942.84
